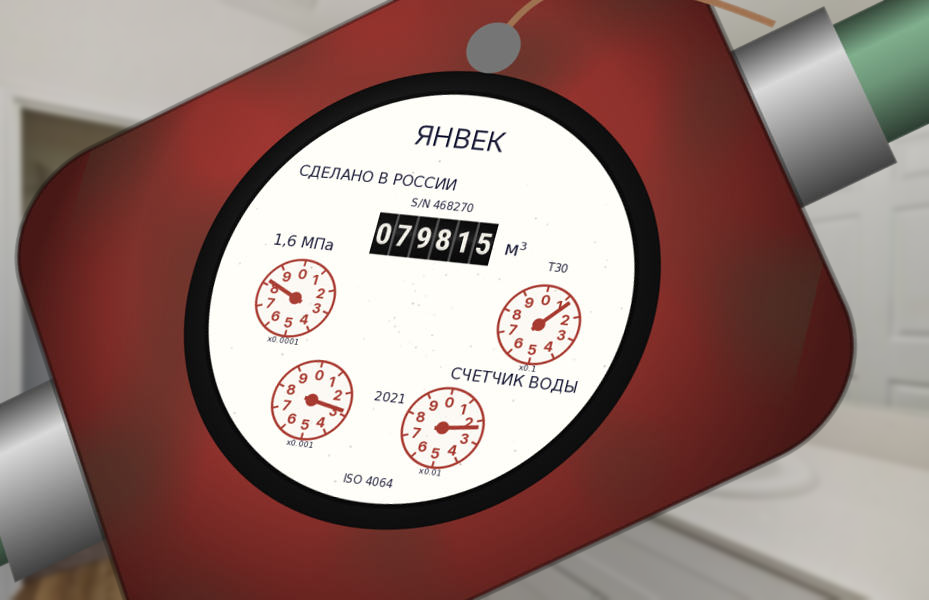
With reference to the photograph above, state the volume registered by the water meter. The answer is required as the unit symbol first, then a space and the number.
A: m³ 79815.1228
